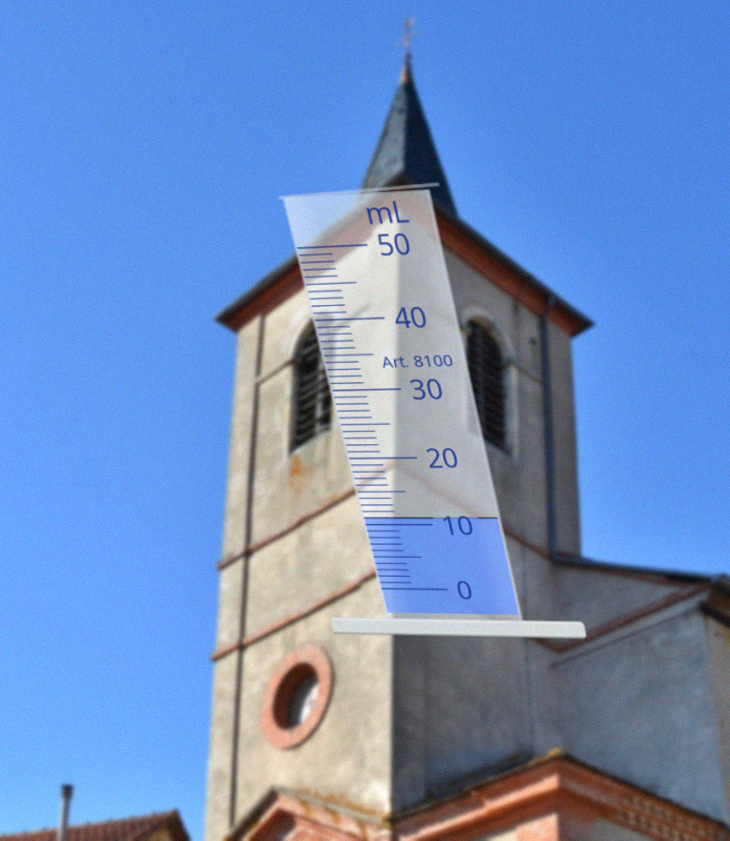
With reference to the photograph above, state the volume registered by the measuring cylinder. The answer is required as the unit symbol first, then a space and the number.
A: mL 11
